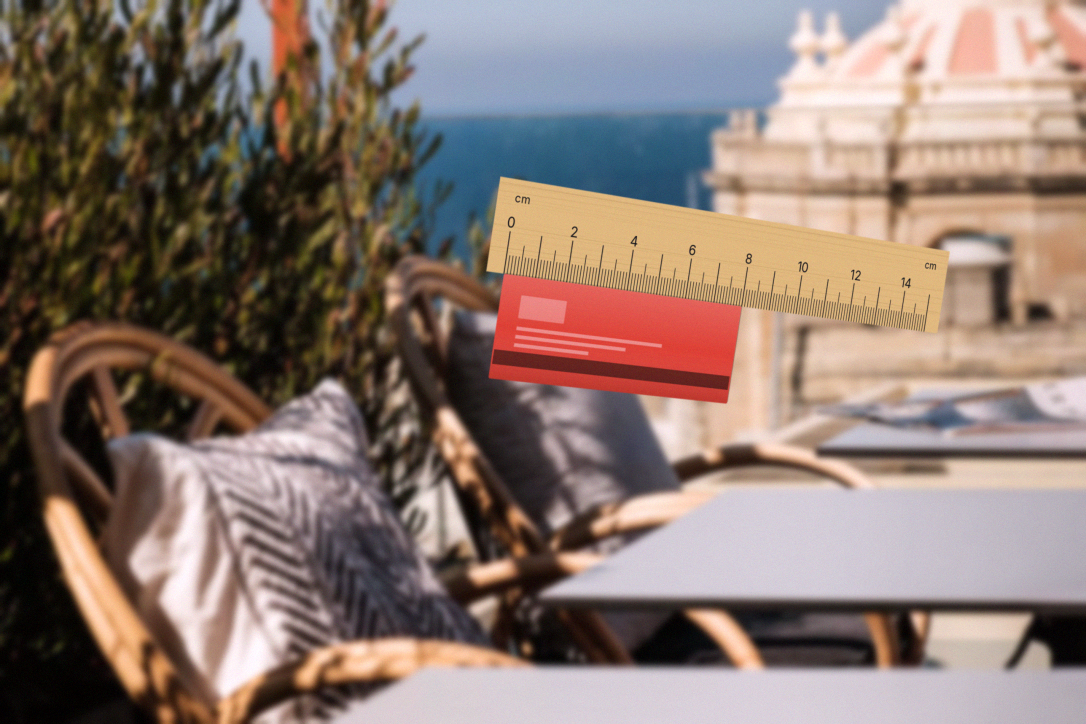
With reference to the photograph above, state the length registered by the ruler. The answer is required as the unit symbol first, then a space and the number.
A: cm 8
